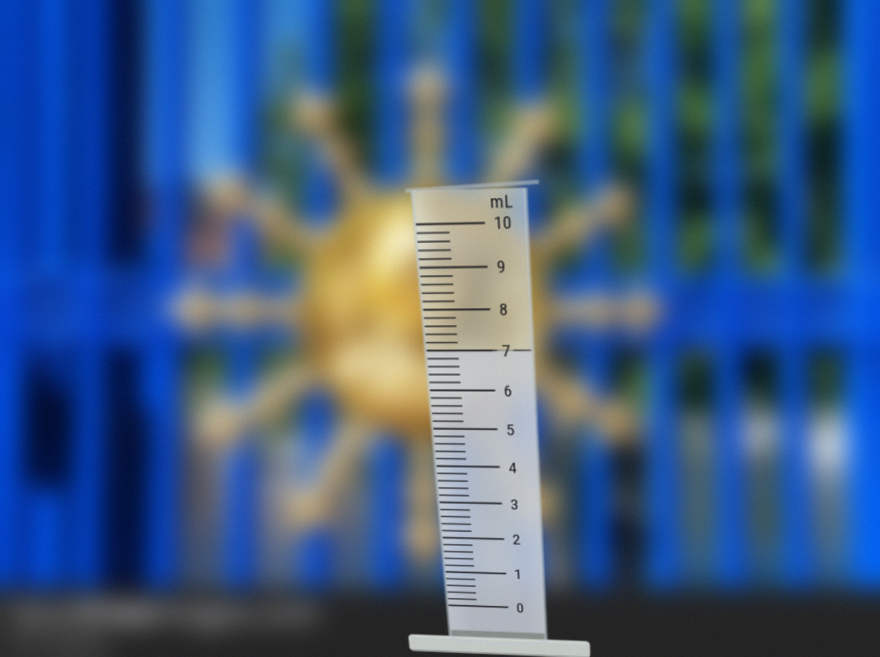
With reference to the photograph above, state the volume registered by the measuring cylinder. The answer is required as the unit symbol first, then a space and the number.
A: mL 7
